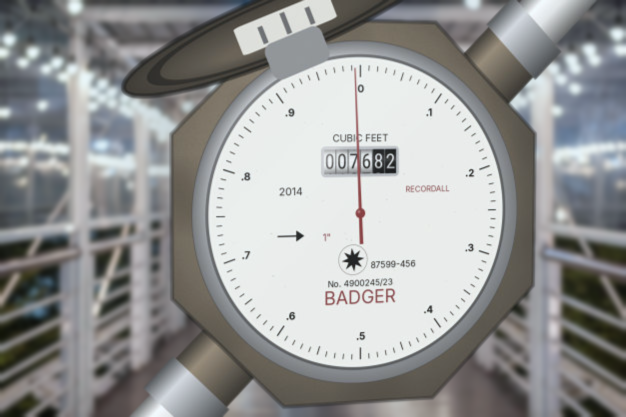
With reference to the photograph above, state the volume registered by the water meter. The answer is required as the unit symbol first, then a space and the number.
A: ft³ 7681.99
